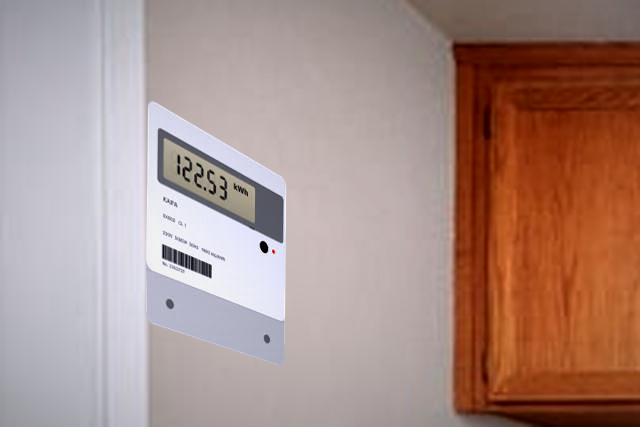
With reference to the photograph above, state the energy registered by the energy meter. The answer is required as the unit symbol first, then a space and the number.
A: kWh 122.53
